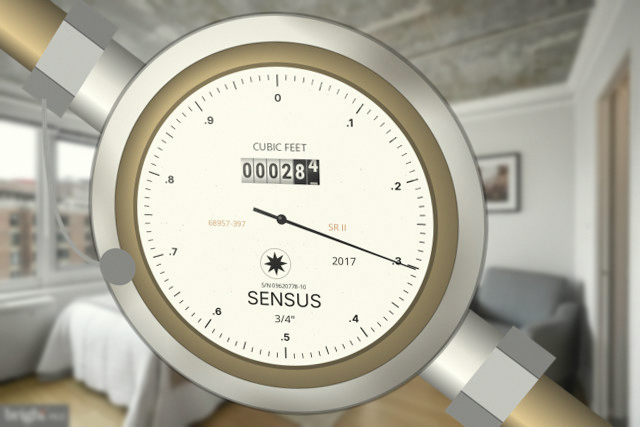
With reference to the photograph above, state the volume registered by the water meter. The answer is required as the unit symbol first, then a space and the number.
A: ft³ 284.30
